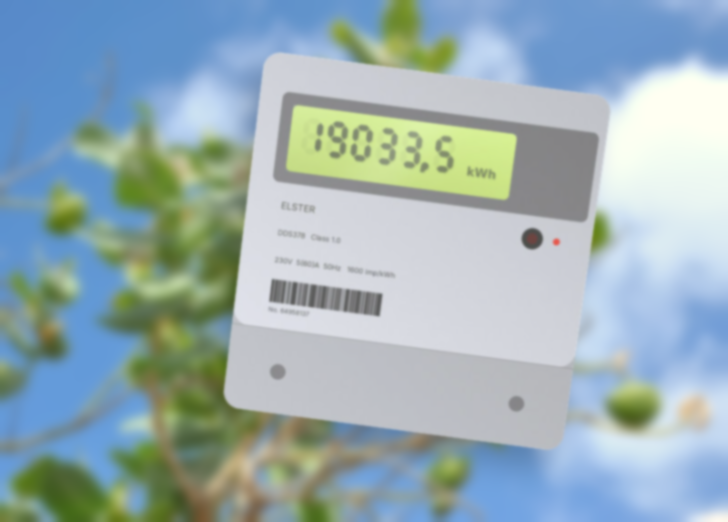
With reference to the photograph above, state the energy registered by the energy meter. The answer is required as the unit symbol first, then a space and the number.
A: kWh 19033.5
